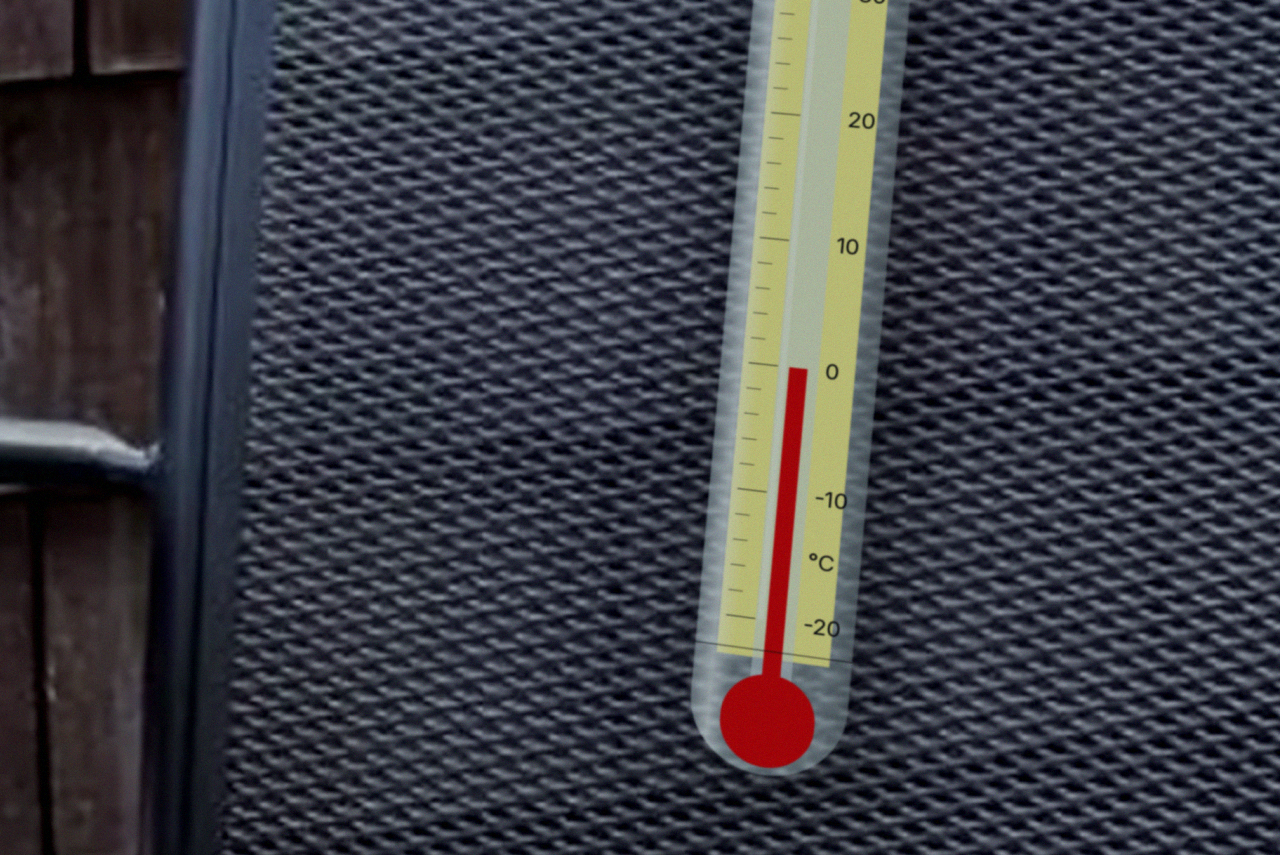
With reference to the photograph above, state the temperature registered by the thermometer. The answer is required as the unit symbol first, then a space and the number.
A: °C 0
